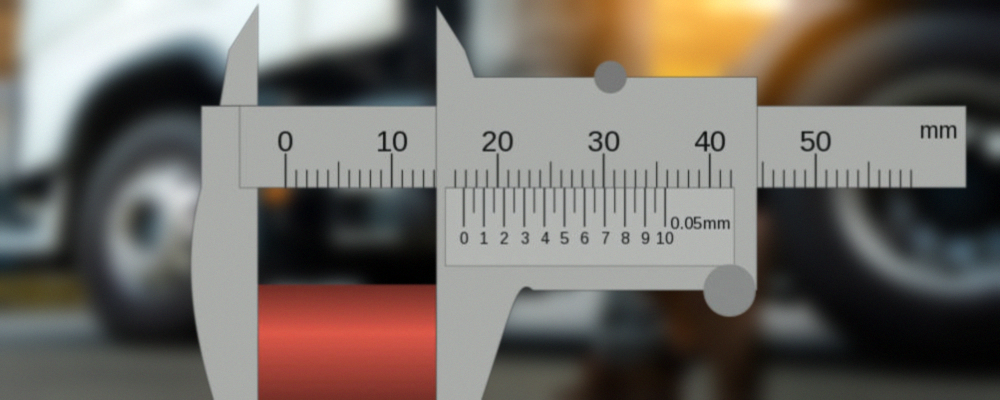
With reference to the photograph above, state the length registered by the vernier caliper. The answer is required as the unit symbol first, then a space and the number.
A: mm 16.8
